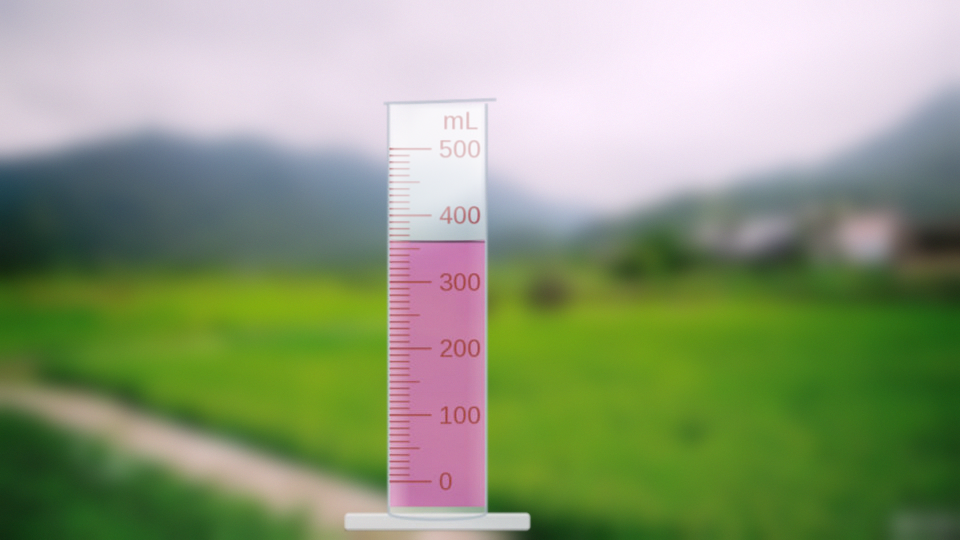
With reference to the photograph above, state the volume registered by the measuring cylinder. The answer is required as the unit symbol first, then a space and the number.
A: mL 360
